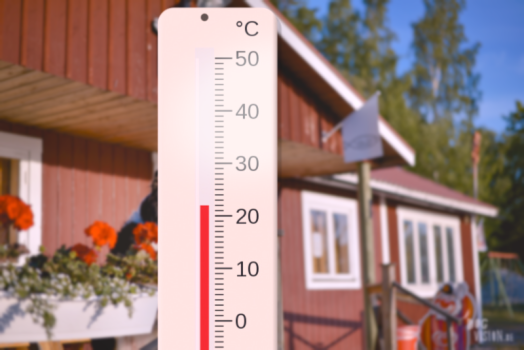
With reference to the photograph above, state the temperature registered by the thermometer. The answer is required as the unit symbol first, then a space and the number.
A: °C 22
